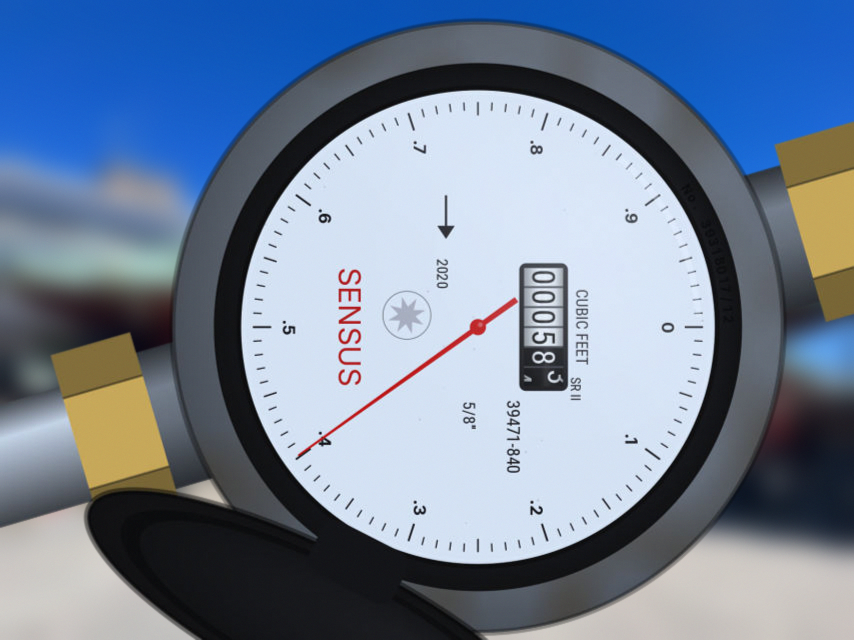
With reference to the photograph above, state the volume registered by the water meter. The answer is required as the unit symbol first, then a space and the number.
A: ft³ 583.40
